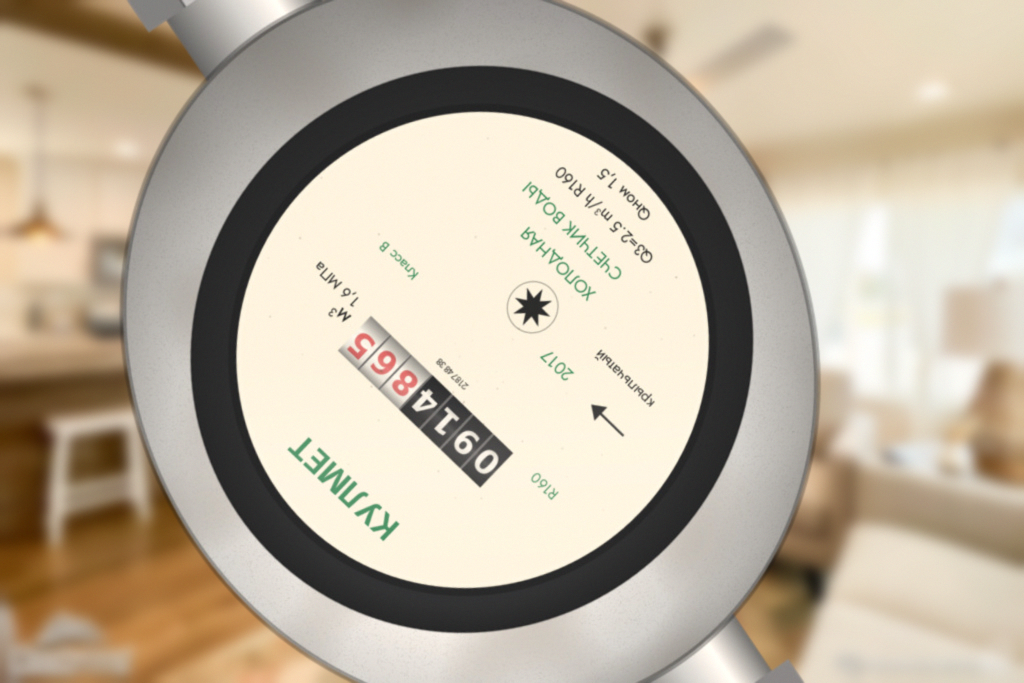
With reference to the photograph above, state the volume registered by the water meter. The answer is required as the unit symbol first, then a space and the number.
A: m³ 914.865
